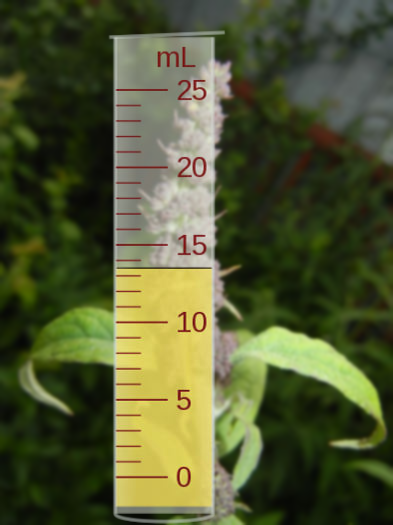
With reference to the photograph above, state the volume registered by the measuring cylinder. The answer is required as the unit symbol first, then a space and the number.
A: mL 13.5
